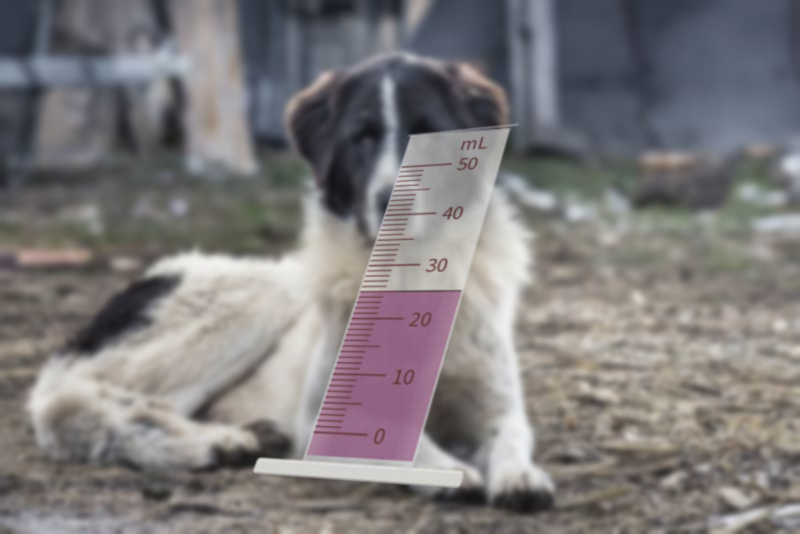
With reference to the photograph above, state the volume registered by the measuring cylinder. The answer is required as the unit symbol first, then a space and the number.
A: mL 25
